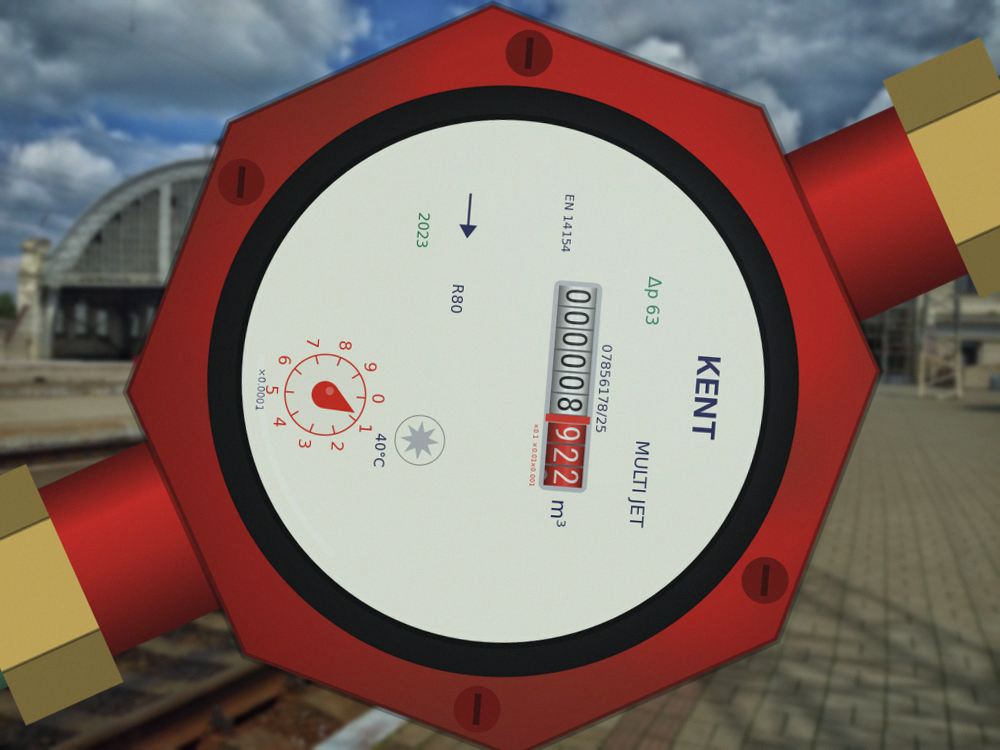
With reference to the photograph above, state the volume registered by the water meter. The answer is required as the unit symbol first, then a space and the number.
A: m³ 8.9220
